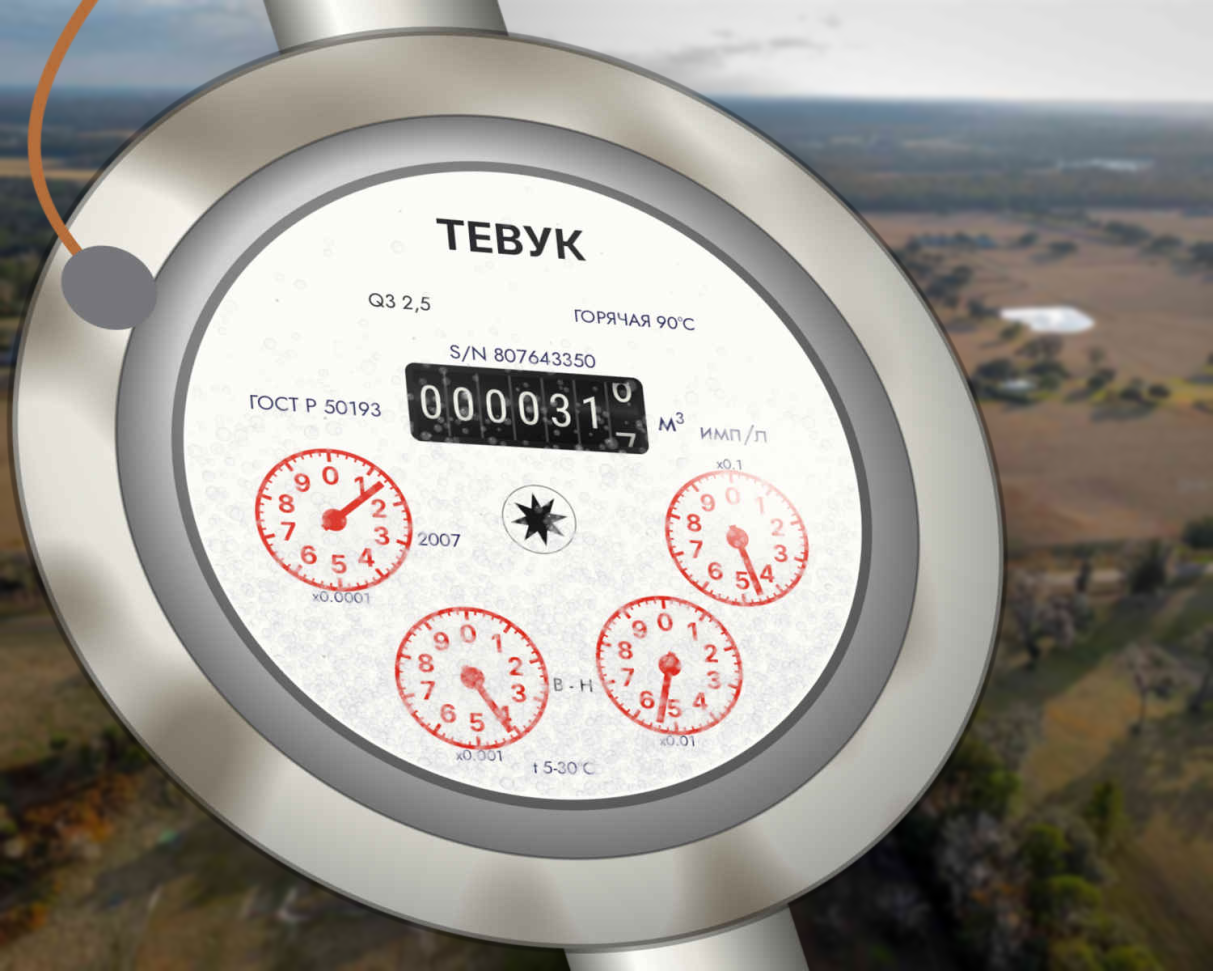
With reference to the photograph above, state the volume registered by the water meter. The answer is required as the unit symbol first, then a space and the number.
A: m³ 316.4541
